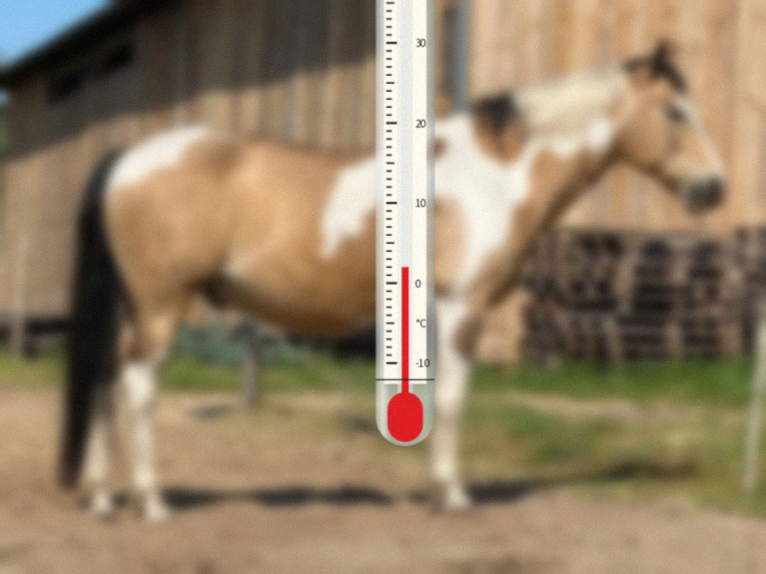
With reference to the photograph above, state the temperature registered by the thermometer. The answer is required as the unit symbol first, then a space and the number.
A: °C 2
